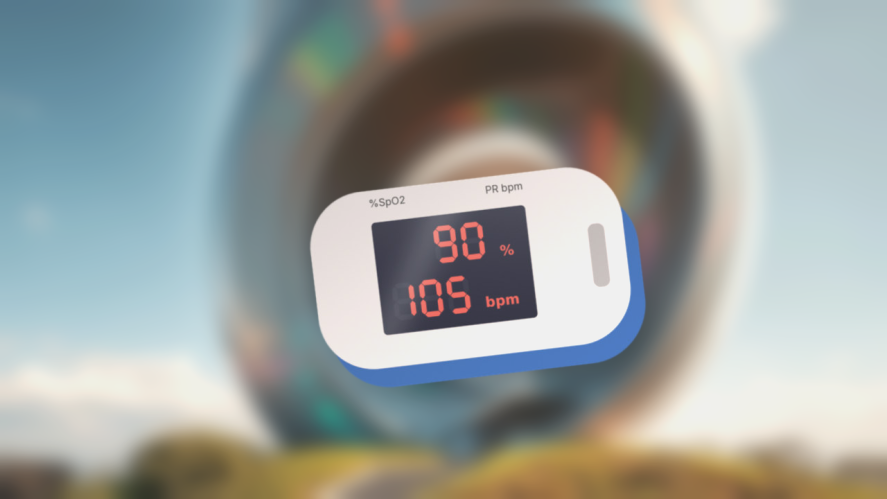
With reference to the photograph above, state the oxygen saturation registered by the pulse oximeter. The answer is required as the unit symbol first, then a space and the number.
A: % 90
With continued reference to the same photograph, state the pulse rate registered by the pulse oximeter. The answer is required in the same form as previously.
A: bpm 105
